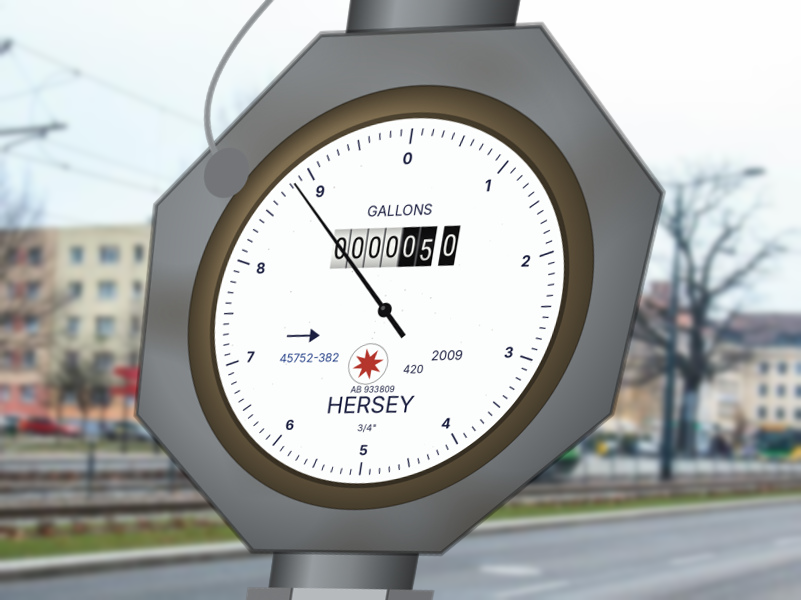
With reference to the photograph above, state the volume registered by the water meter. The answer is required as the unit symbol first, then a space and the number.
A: gal 48.8
